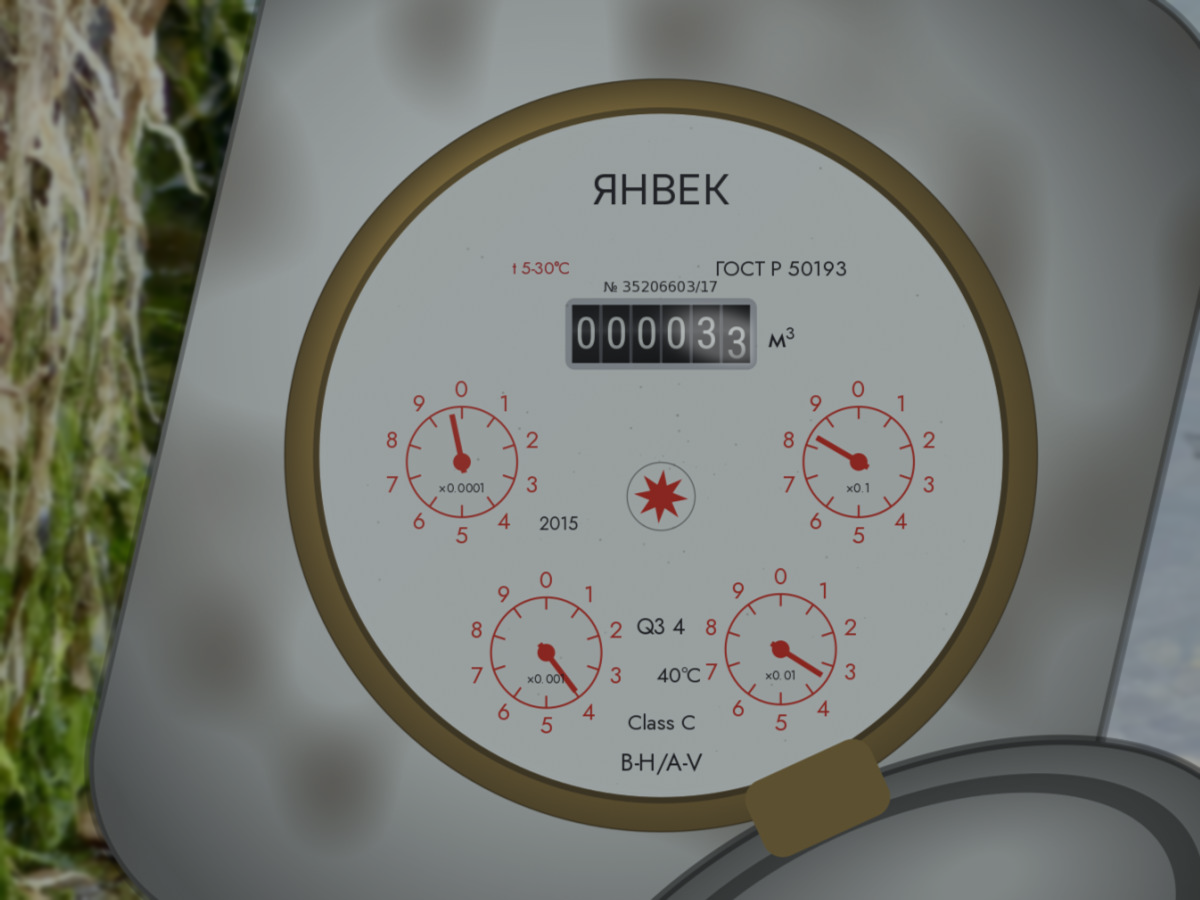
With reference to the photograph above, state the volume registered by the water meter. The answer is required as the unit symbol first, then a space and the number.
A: m³ 32.8339
